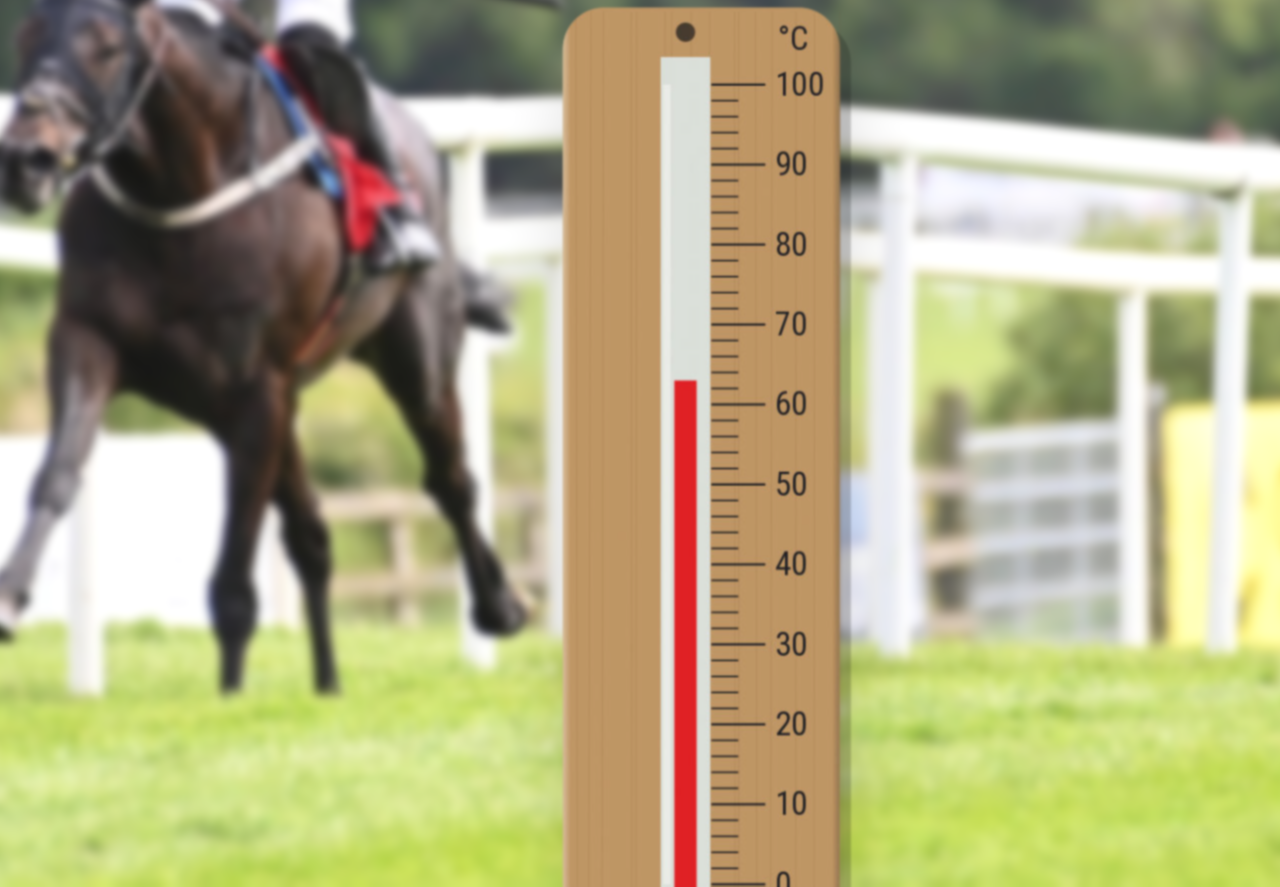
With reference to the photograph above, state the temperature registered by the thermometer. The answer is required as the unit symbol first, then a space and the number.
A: °C 63
